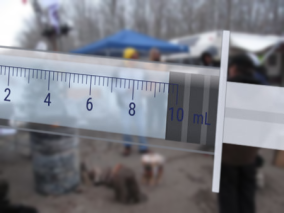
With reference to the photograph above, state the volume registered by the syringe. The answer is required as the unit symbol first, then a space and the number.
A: mL 9.6
